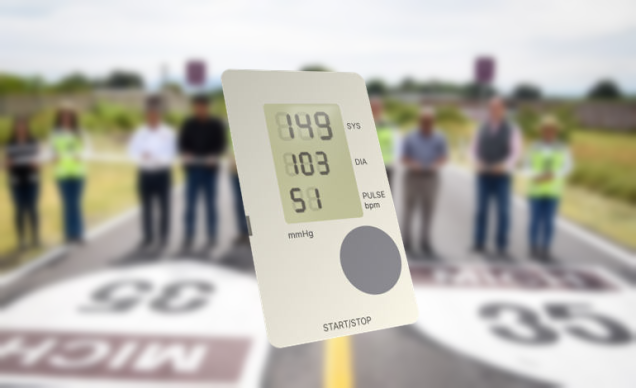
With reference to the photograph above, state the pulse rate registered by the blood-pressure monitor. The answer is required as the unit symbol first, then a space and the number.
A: bpm 51
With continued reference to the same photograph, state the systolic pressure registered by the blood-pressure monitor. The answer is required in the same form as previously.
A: mmHg 149
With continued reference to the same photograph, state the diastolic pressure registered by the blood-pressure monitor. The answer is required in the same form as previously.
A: mmHg 103
